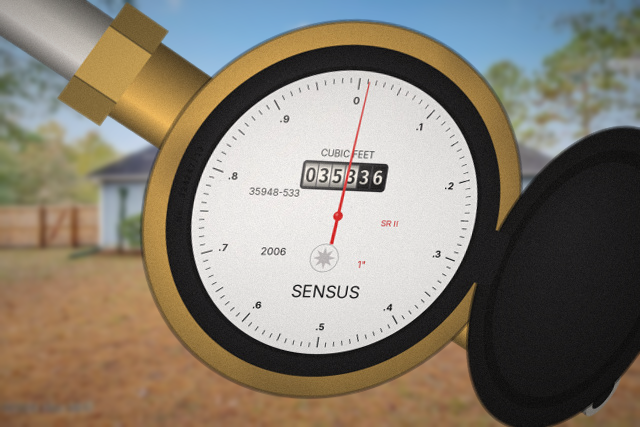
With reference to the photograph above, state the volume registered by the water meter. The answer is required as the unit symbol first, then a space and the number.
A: ft³ 35336.01
